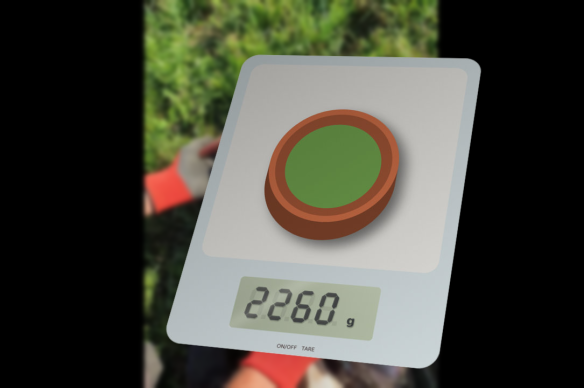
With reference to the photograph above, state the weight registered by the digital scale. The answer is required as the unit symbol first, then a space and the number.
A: g 2260
